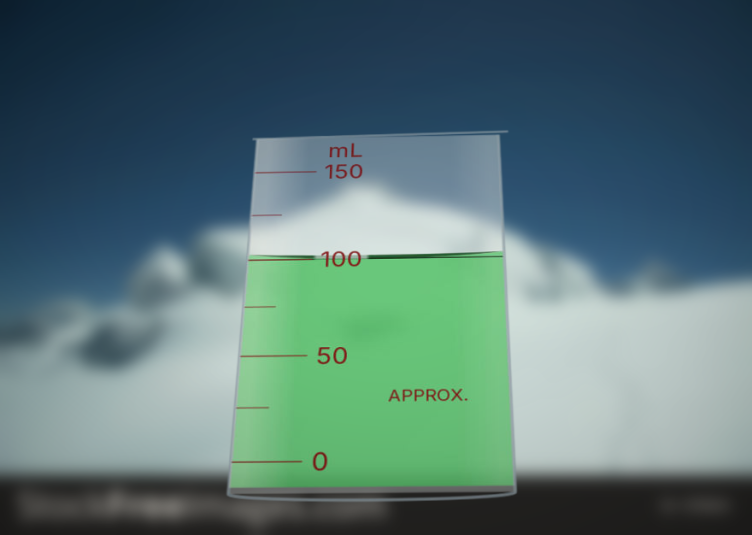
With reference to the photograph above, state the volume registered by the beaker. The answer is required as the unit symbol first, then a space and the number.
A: mL 100
